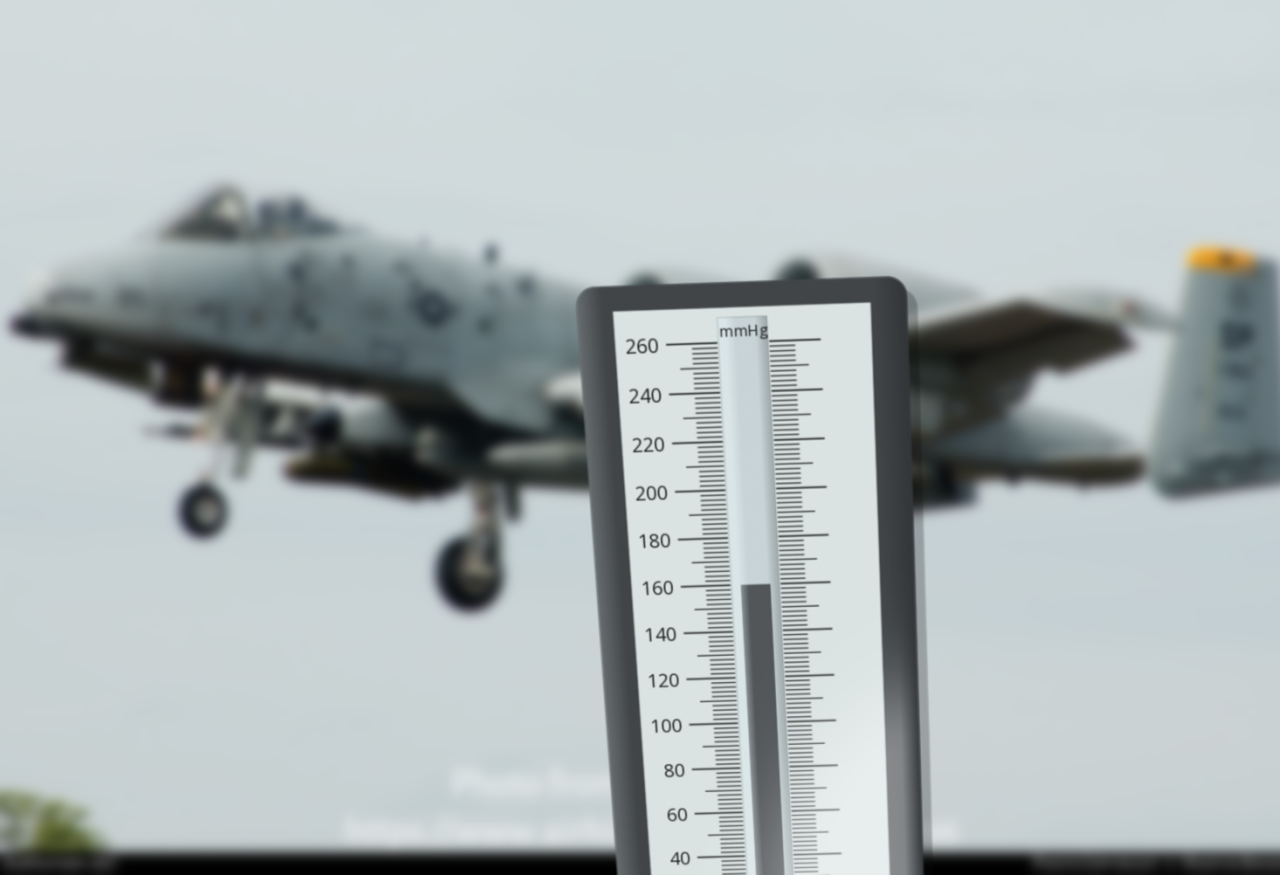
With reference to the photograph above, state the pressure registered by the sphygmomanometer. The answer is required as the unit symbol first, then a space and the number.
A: mmHg 160
